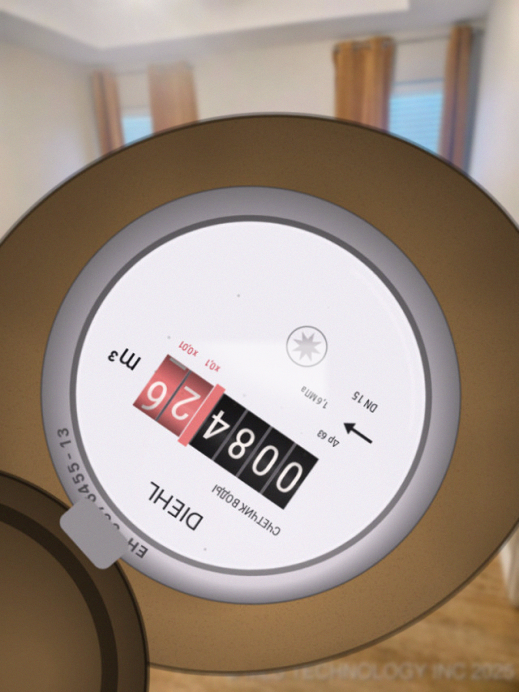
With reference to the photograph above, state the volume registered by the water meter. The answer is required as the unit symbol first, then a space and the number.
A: m³ 84.26
